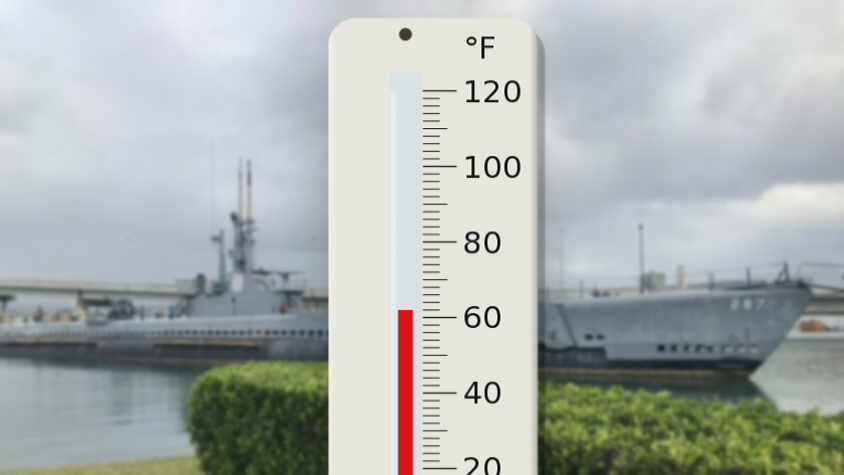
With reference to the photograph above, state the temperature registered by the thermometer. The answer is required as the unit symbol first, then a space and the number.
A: °F 62
